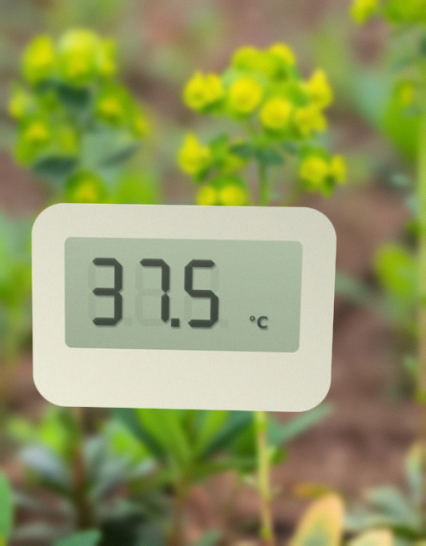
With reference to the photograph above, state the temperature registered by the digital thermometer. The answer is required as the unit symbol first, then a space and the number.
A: °C 37.5
